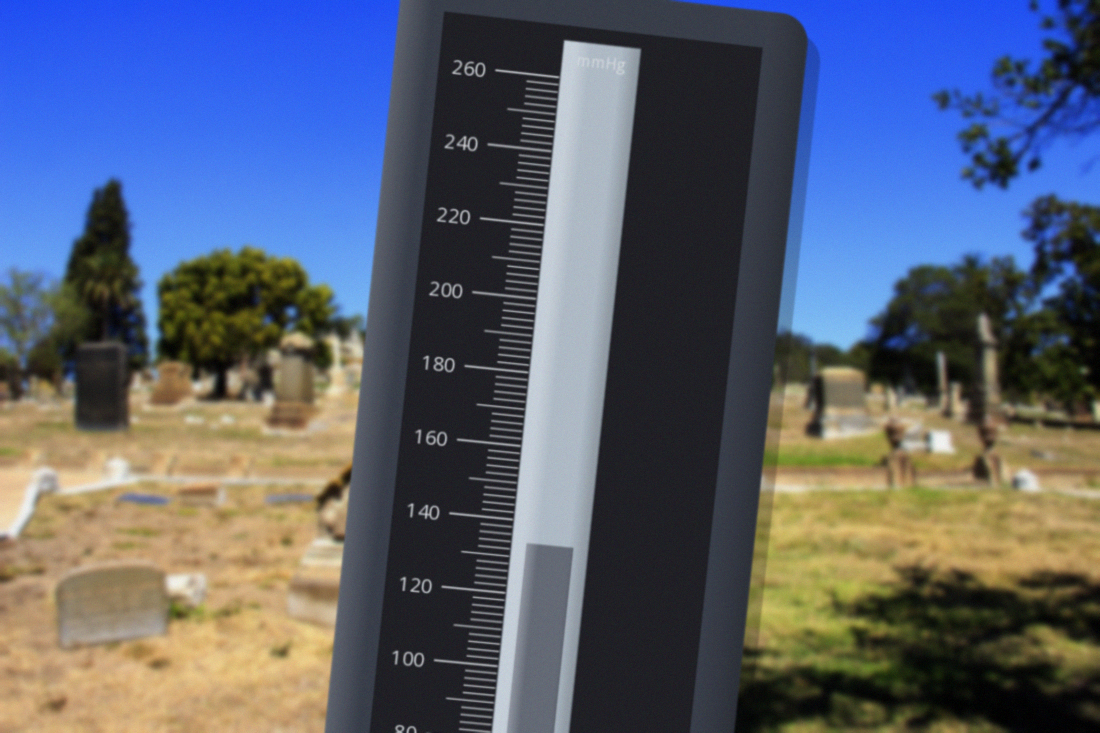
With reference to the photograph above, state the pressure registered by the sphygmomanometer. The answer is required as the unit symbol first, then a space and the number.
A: mmHg 134
